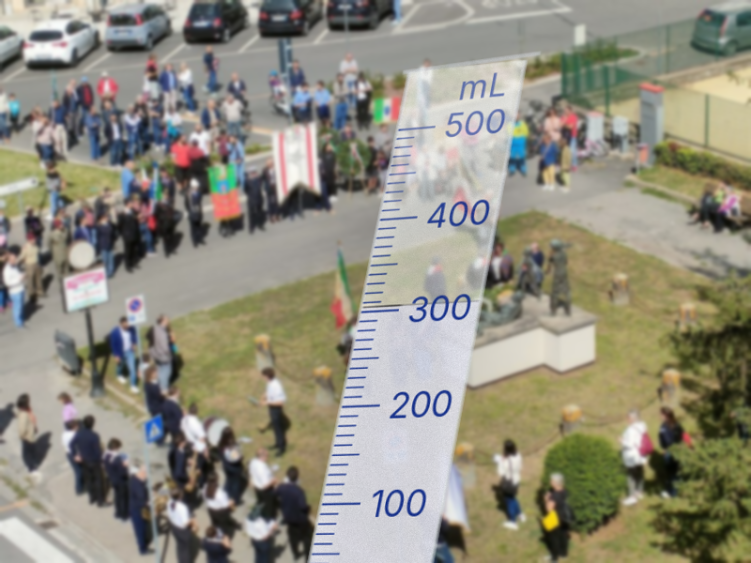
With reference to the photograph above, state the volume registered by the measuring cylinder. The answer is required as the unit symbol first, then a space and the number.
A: mL 305
